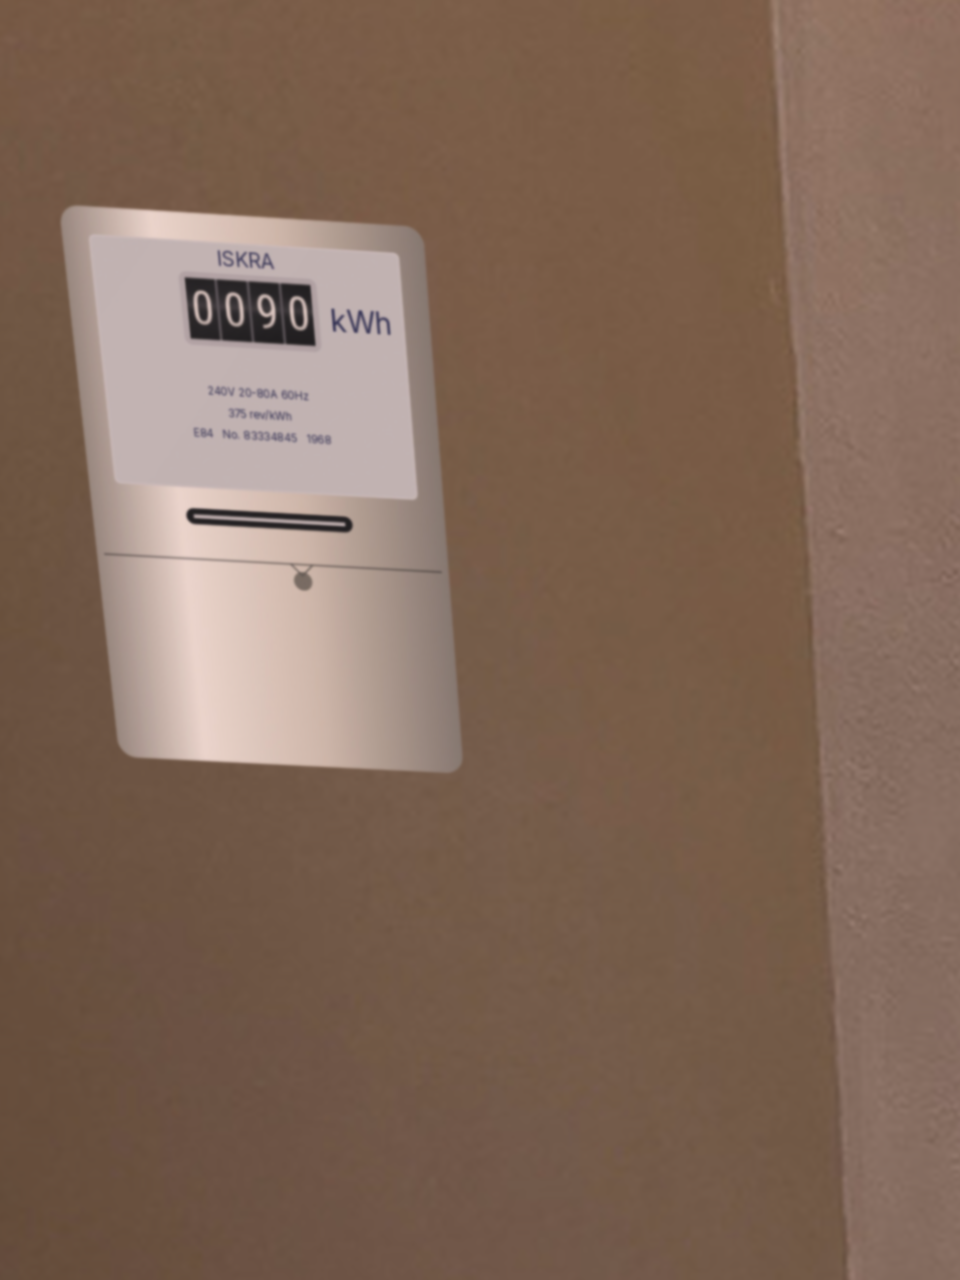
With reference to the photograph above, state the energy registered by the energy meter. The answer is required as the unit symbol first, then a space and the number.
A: kWh 90
